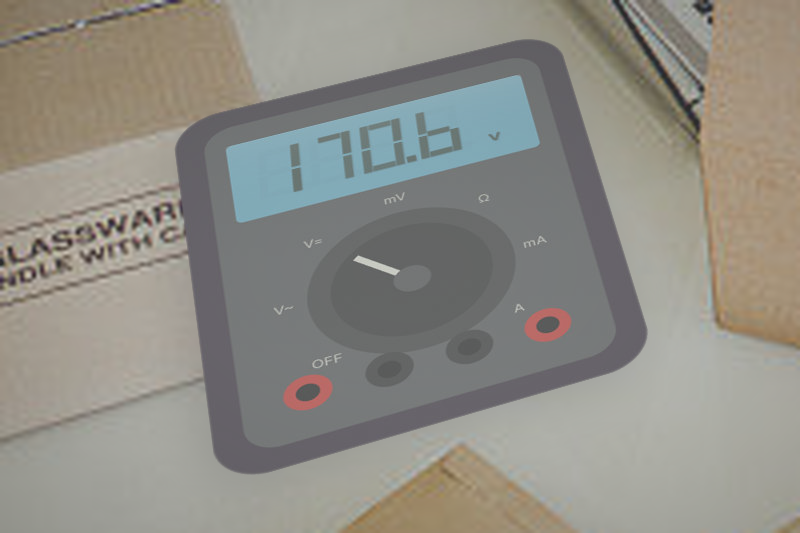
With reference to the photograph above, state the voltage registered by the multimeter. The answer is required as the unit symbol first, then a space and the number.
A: V 170.6
